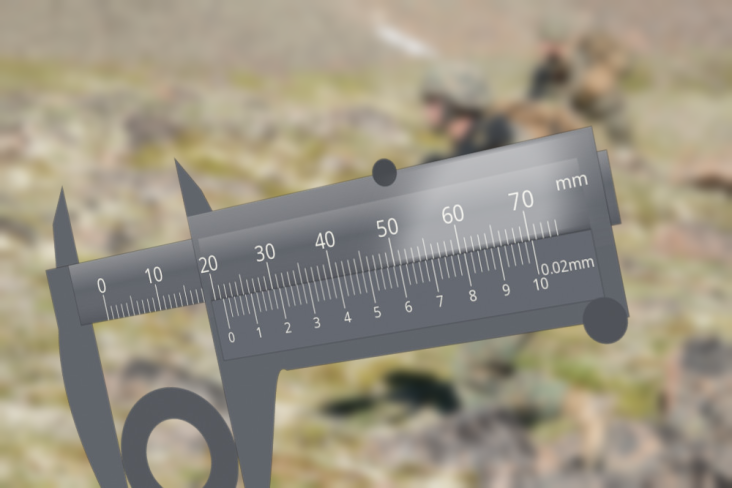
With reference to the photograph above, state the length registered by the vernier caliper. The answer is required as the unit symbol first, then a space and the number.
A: mm 21.4
